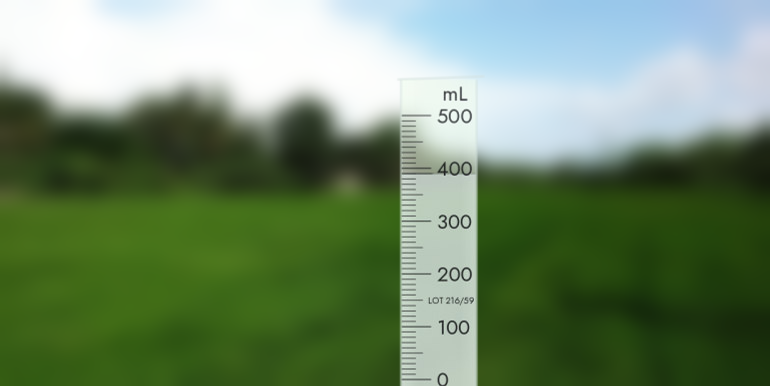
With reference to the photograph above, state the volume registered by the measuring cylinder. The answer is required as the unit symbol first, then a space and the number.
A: mL 390
